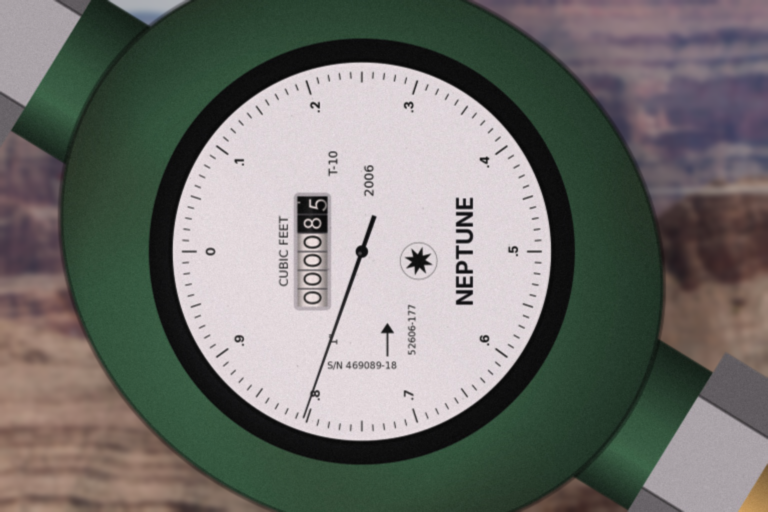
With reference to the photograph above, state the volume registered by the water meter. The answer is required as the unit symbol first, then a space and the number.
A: ft³ 84.80
